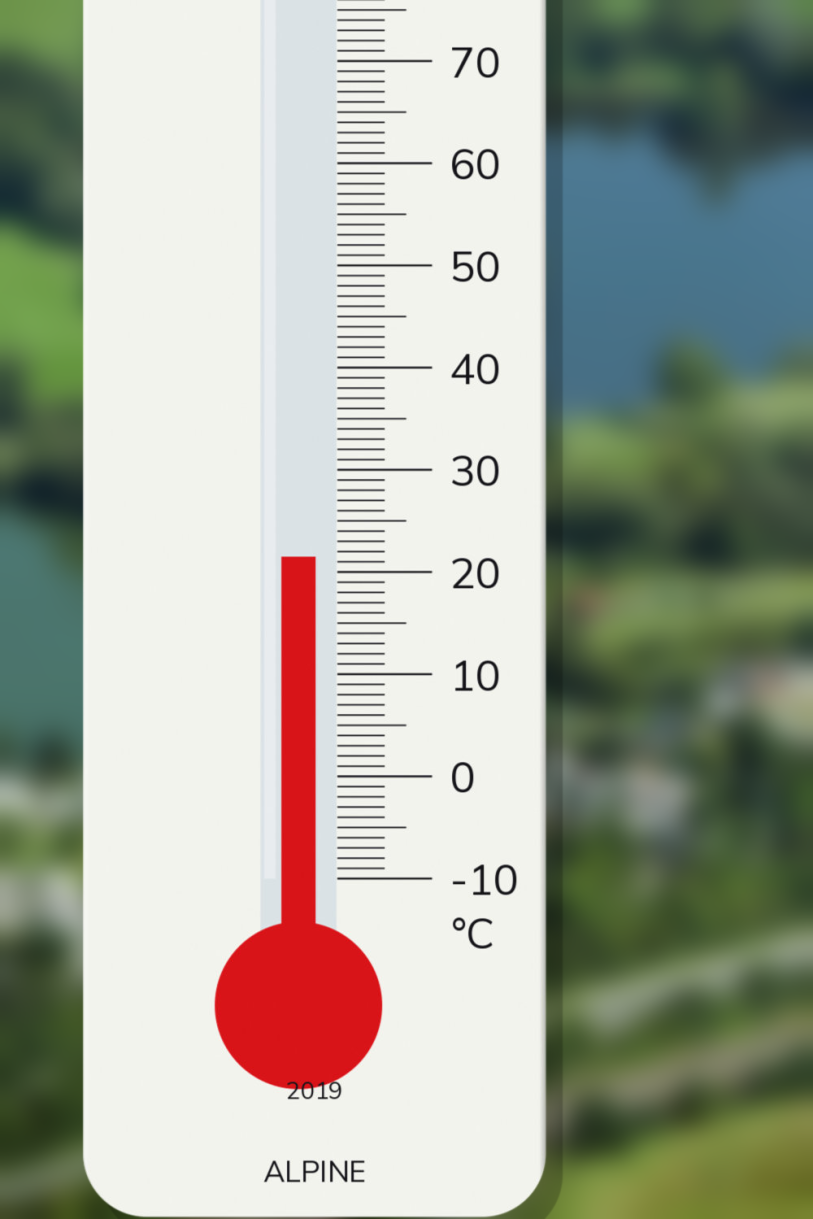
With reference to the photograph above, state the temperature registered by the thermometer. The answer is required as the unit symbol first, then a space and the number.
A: °C 21.5
